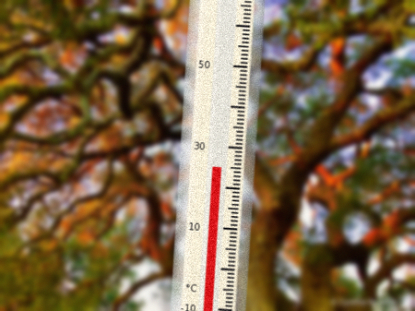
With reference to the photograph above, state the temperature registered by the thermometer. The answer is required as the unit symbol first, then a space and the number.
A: °C 25
